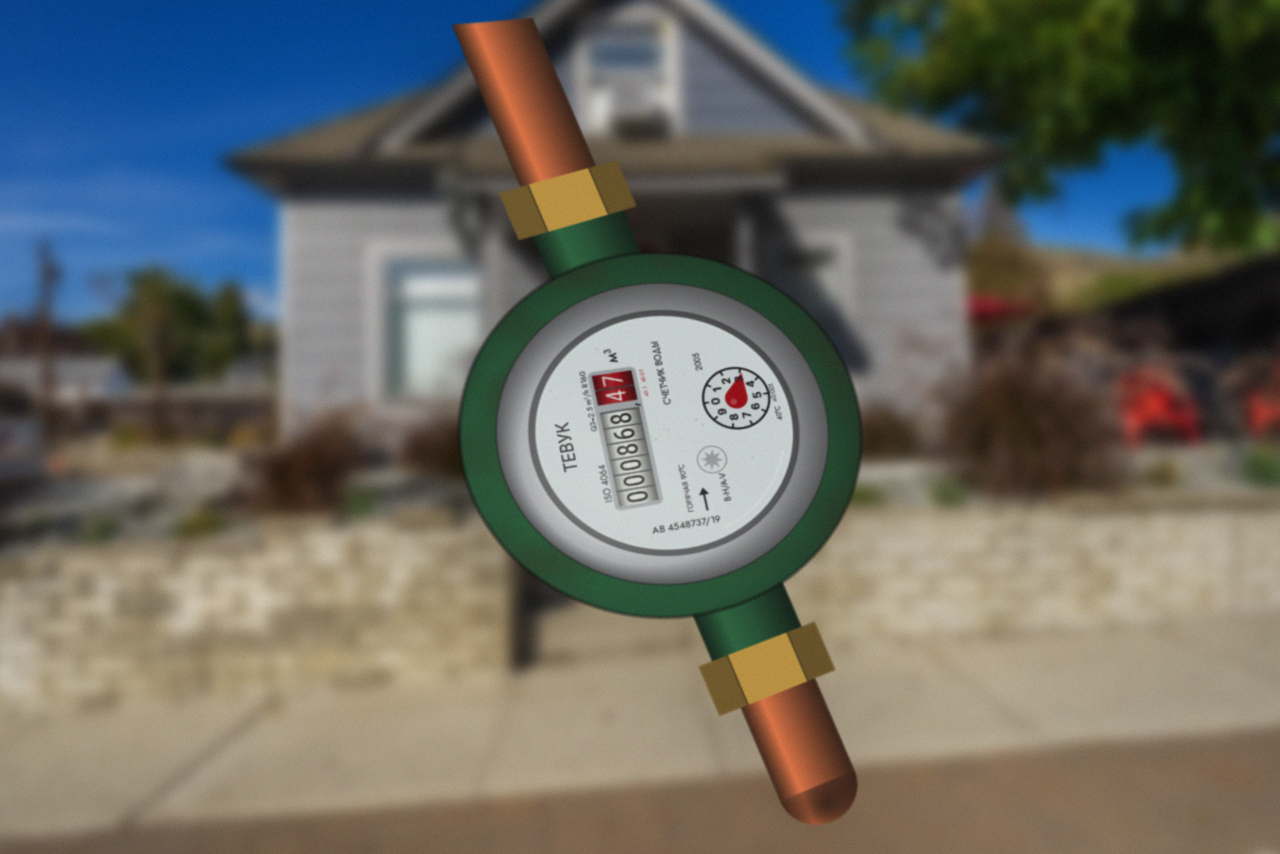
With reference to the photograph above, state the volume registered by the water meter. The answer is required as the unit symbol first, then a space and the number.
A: m³ 868.473
